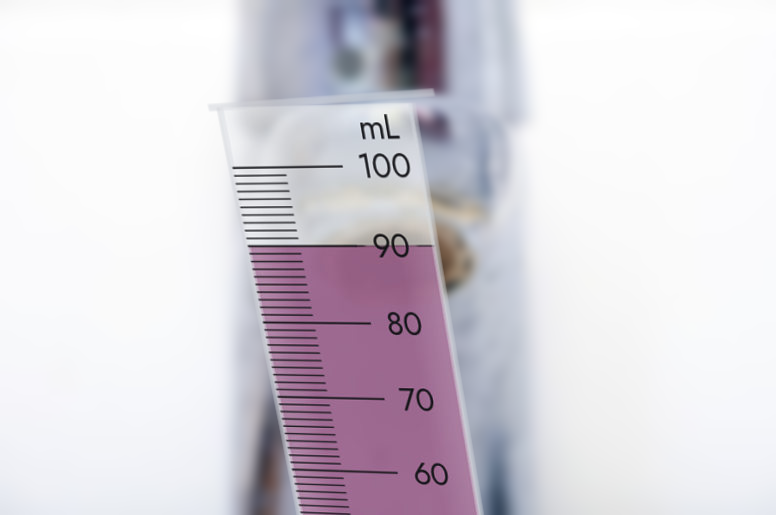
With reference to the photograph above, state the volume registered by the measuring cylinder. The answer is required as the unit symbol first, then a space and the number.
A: mL 90
